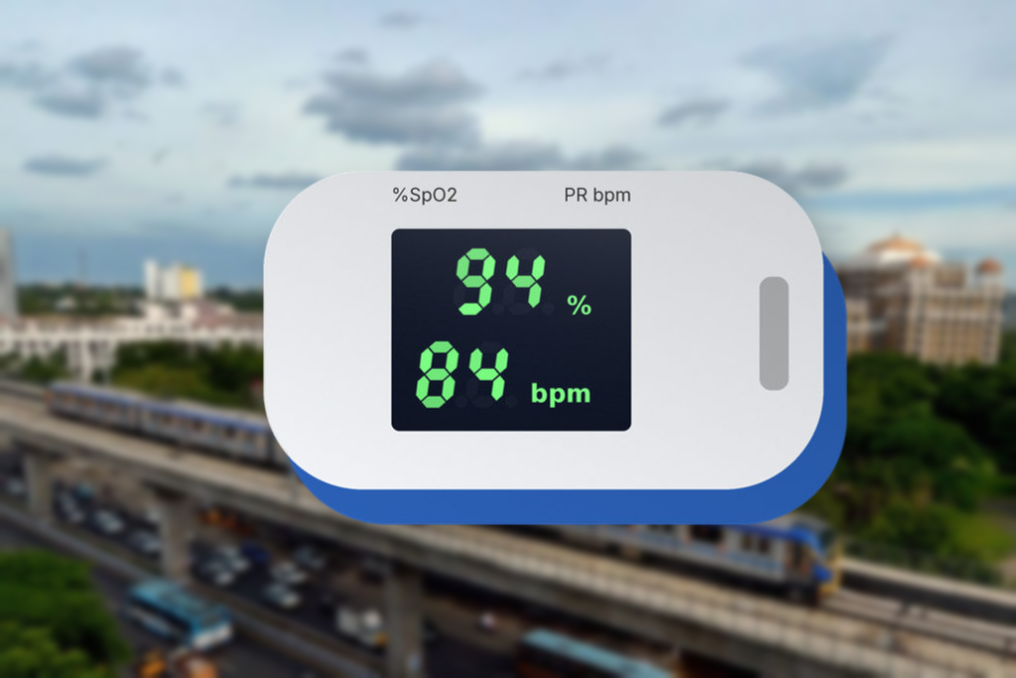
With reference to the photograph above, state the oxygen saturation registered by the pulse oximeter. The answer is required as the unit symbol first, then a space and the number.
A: % 94
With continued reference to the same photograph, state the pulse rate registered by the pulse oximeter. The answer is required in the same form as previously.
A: bpm 84
